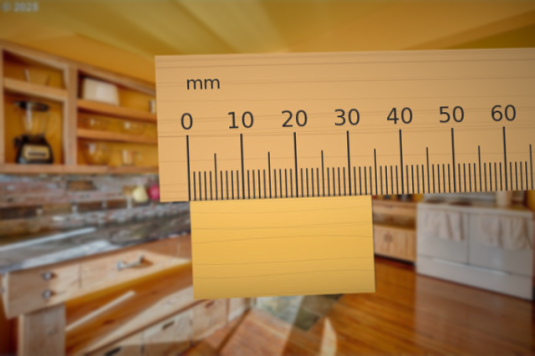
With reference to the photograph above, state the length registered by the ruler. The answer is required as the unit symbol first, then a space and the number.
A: mm 34
